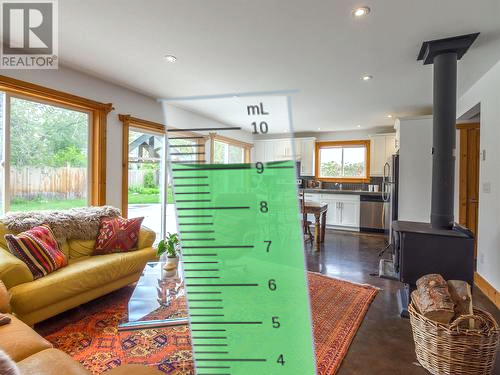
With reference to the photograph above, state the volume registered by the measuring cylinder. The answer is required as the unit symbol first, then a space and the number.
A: mL 9
